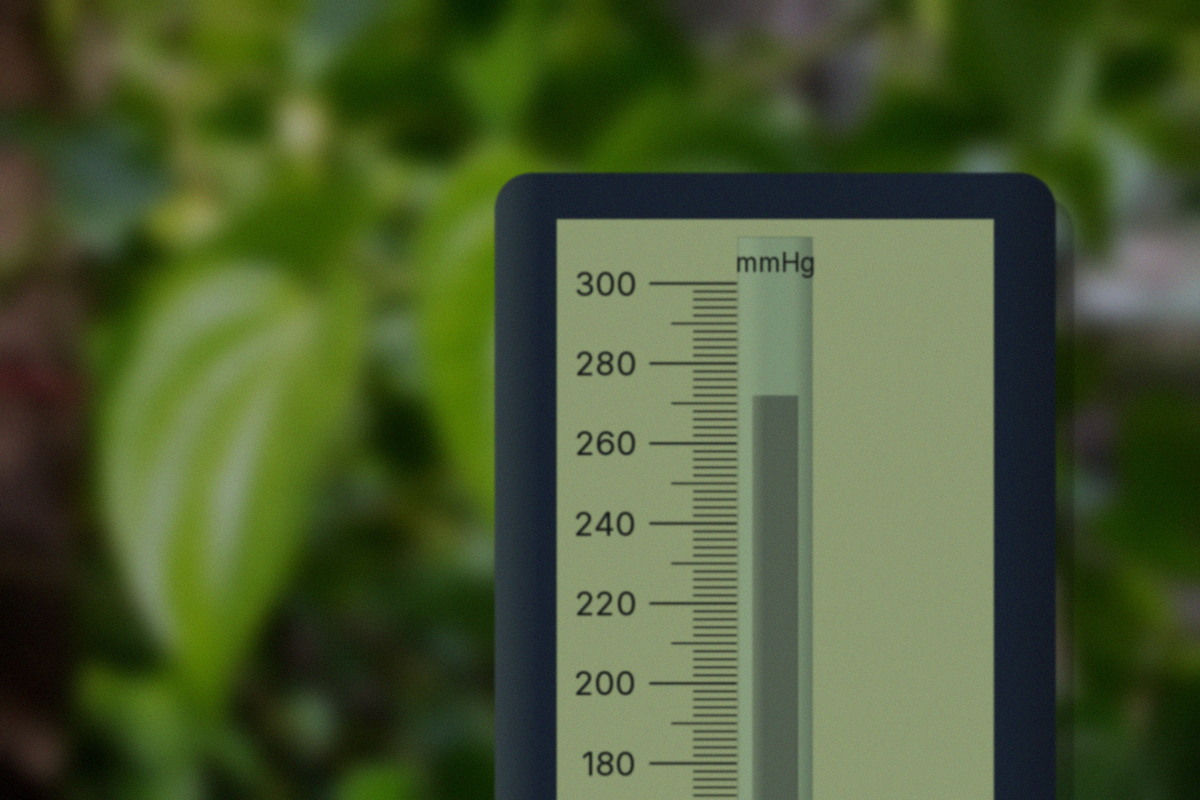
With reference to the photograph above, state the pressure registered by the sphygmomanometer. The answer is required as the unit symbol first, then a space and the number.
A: mmHg 272
